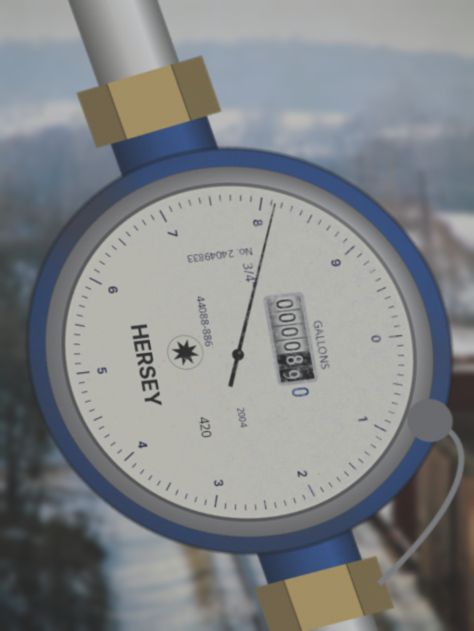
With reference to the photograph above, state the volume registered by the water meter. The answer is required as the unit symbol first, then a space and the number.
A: gal 888.1
